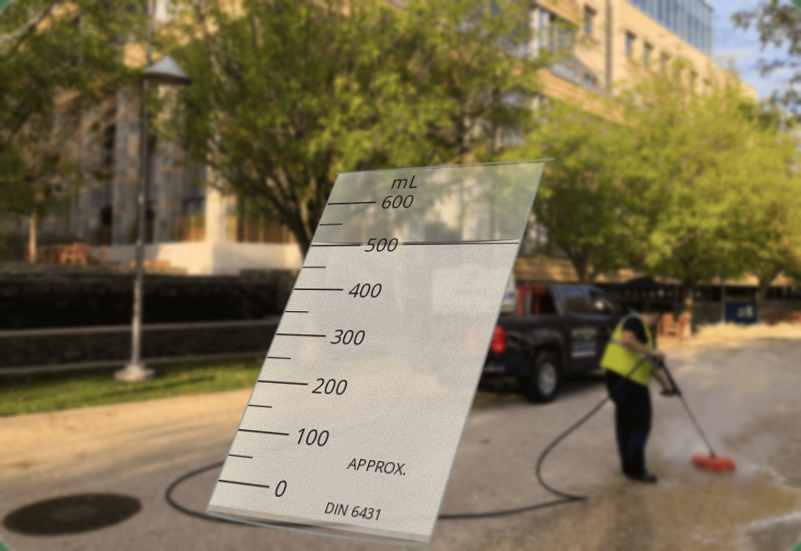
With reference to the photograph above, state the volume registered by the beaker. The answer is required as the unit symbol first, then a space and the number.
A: mL 500
